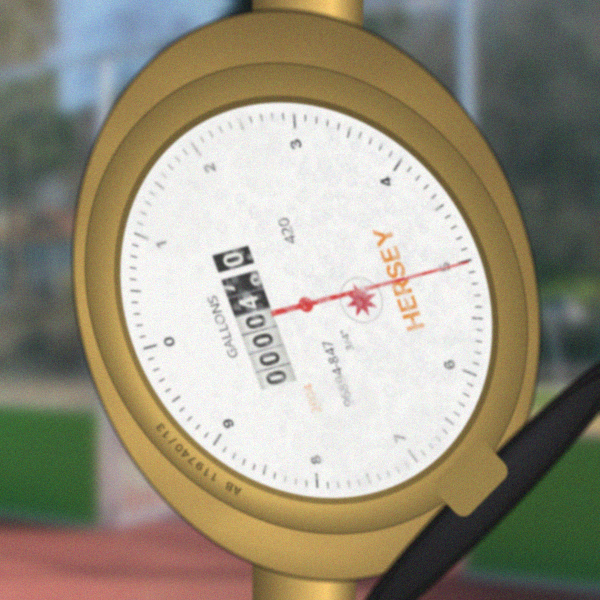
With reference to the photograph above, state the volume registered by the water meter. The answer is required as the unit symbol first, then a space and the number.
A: gal 475.0
